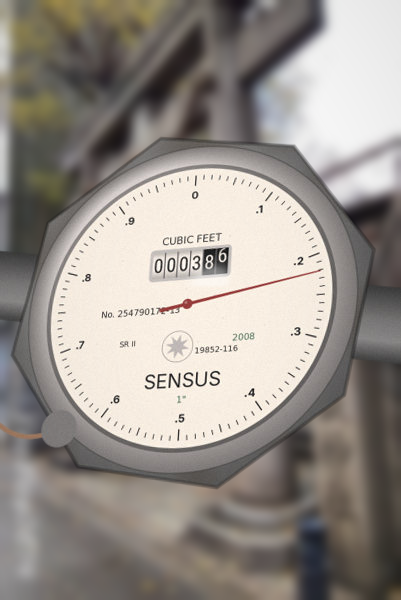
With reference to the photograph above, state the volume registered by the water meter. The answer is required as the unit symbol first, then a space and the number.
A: ft³ 386.22
